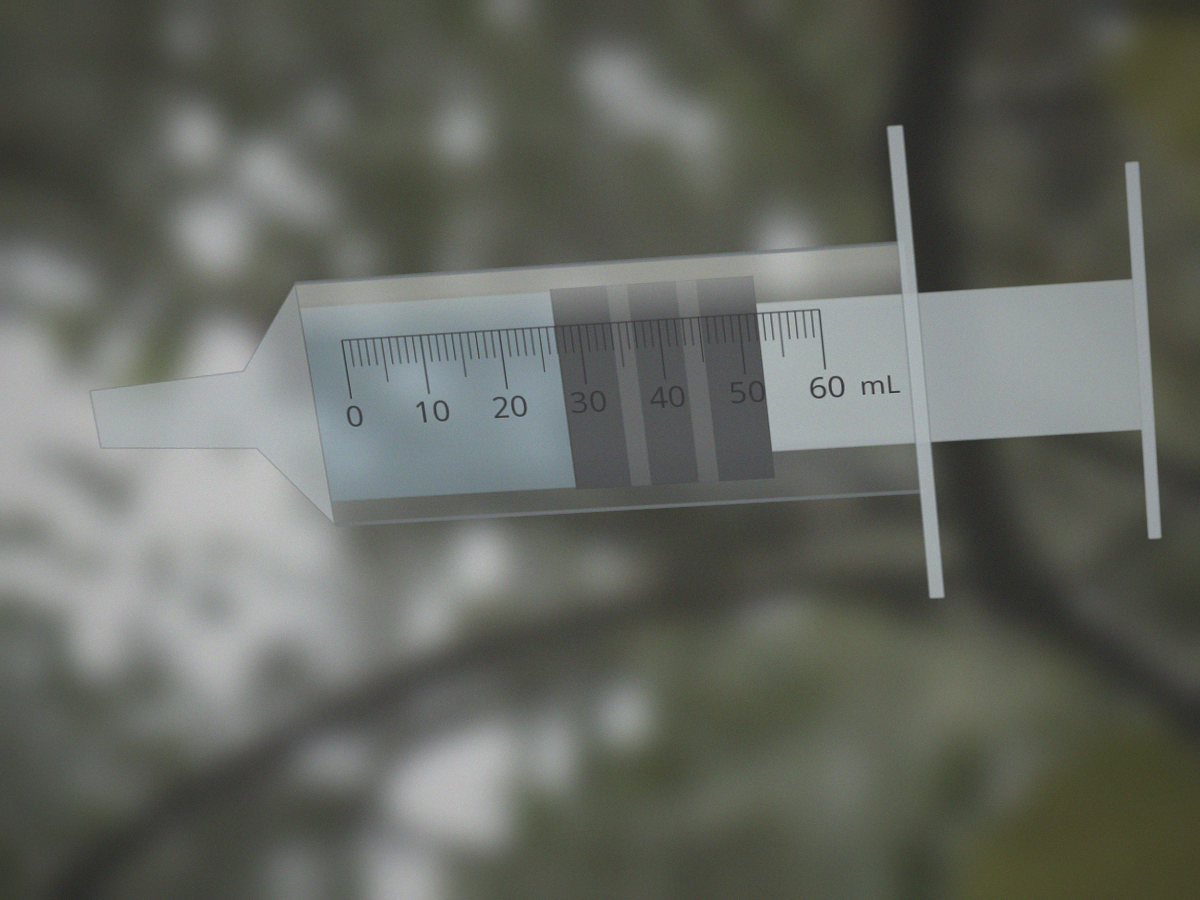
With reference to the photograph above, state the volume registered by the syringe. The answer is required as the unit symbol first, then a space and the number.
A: mL 27
